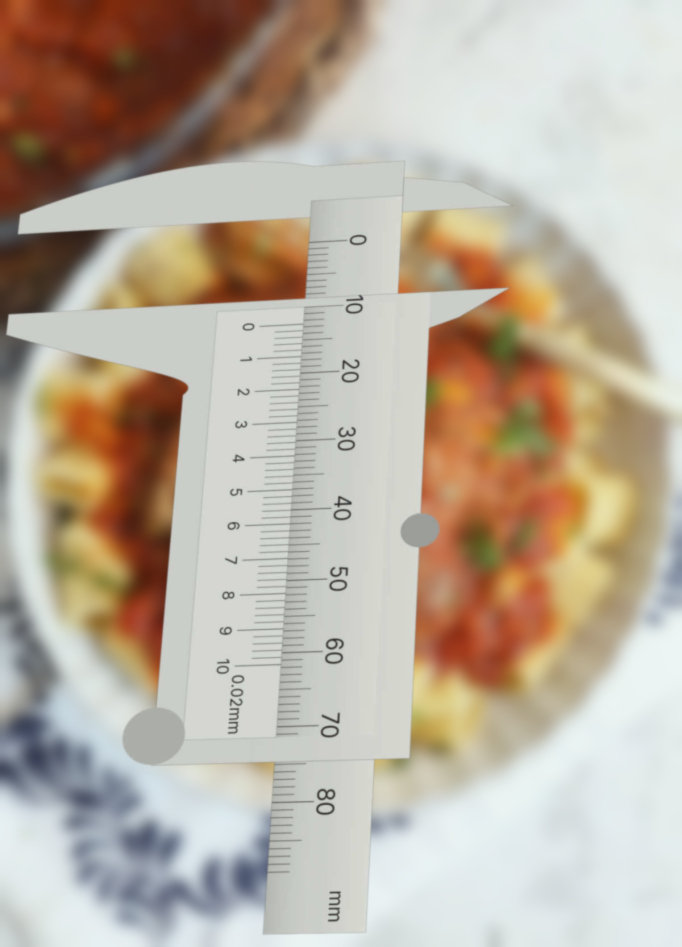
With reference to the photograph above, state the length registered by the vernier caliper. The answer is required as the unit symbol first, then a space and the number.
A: mm 12.6
